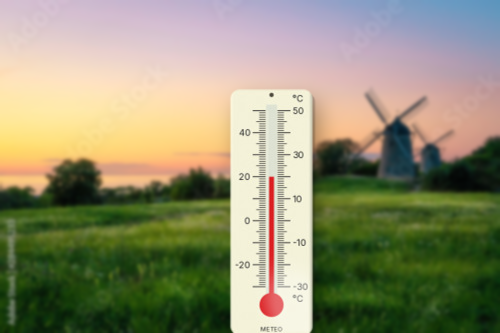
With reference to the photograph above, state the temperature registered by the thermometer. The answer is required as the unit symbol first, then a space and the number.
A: °C 20
